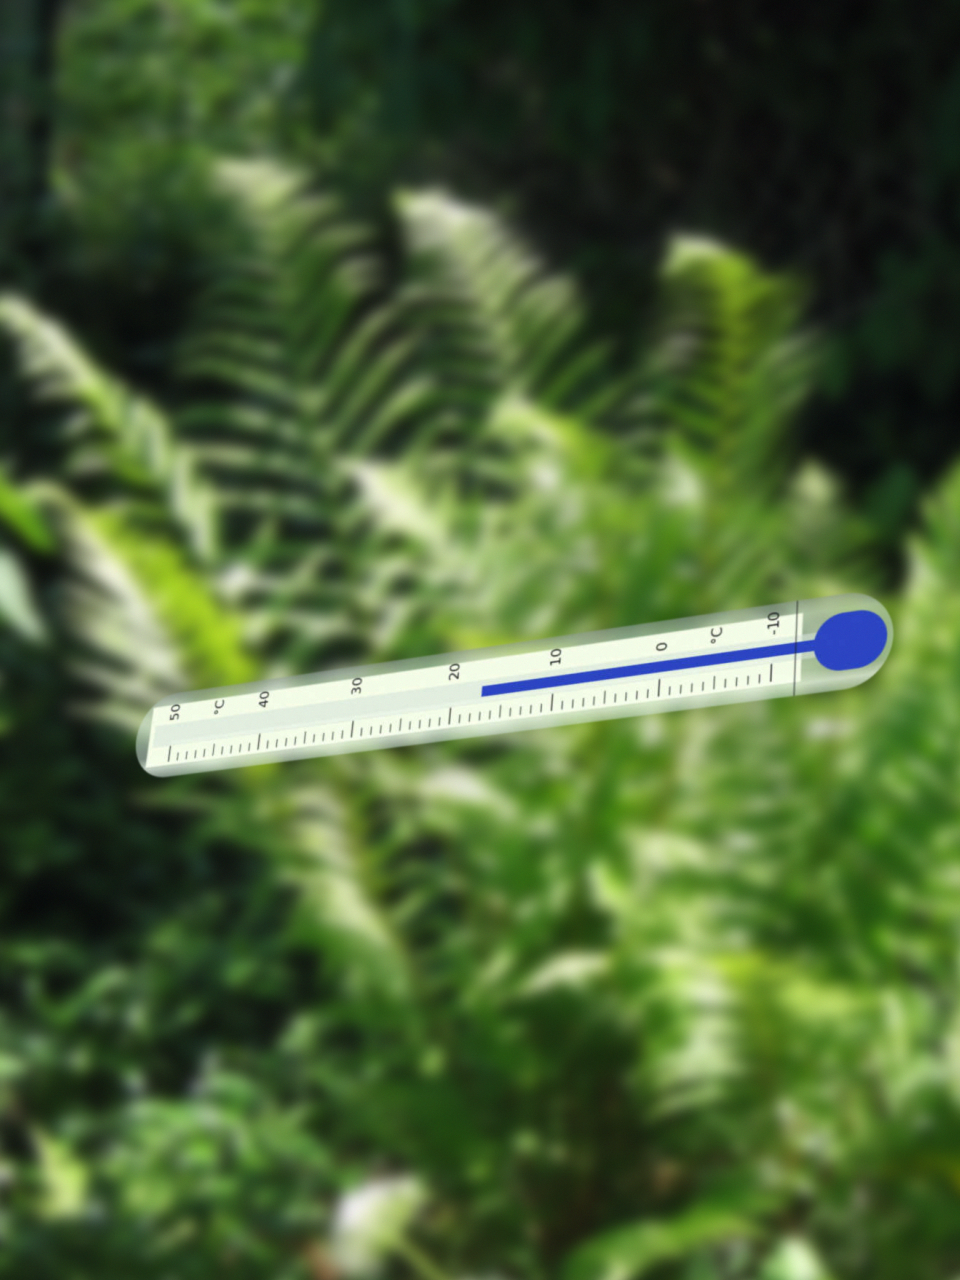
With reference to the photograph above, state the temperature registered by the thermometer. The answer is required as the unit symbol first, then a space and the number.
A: °C 17
